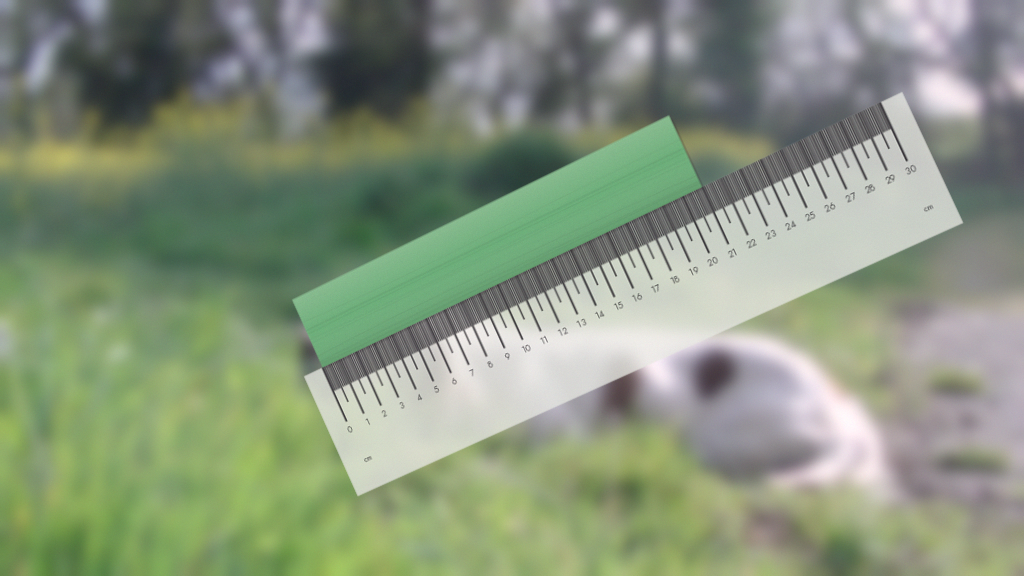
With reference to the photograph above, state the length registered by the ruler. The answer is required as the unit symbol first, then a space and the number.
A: cm 21
